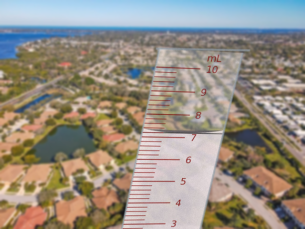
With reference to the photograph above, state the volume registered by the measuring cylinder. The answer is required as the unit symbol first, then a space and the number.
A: mL 7.2
